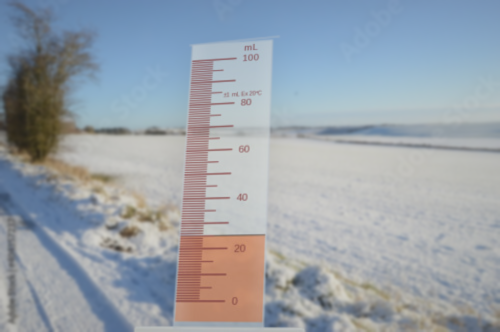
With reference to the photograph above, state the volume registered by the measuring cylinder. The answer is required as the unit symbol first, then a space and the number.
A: mL 25
